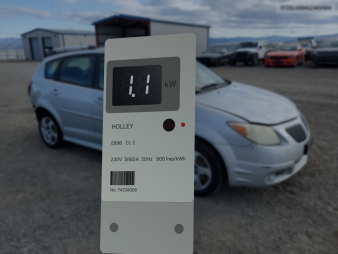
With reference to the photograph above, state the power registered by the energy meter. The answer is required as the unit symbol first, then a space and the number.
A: kW 1.1
